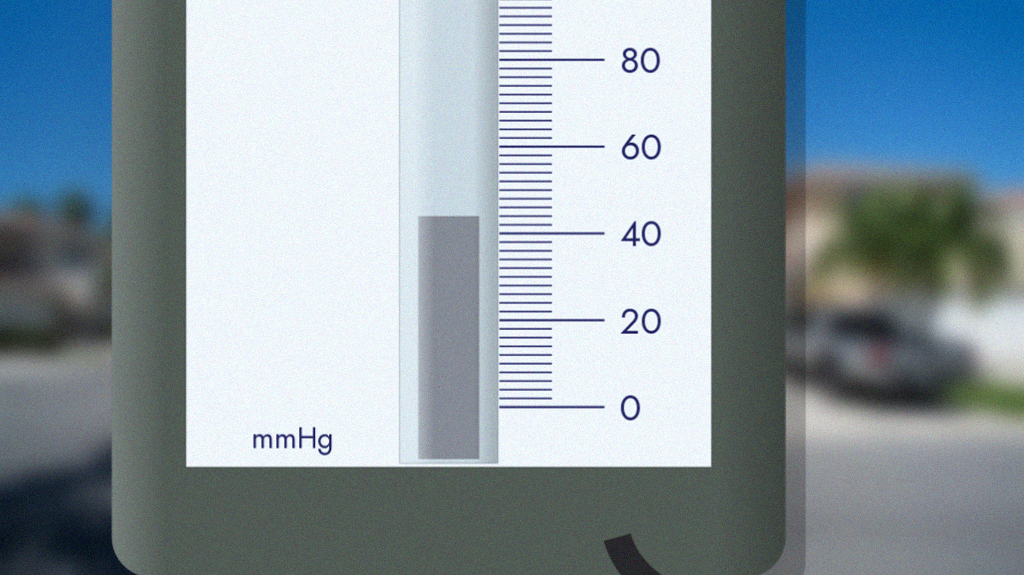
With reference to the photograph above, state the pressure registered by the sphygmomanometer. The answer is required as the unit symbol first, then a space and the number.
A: mmHg 44
